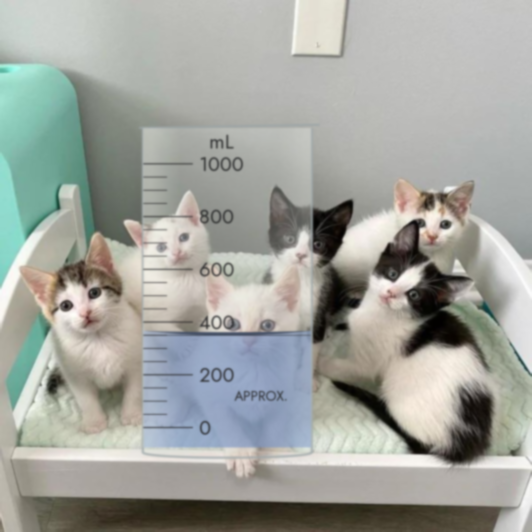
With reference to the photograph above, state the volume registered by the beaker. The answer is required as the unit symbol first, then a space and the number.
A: mL 350
